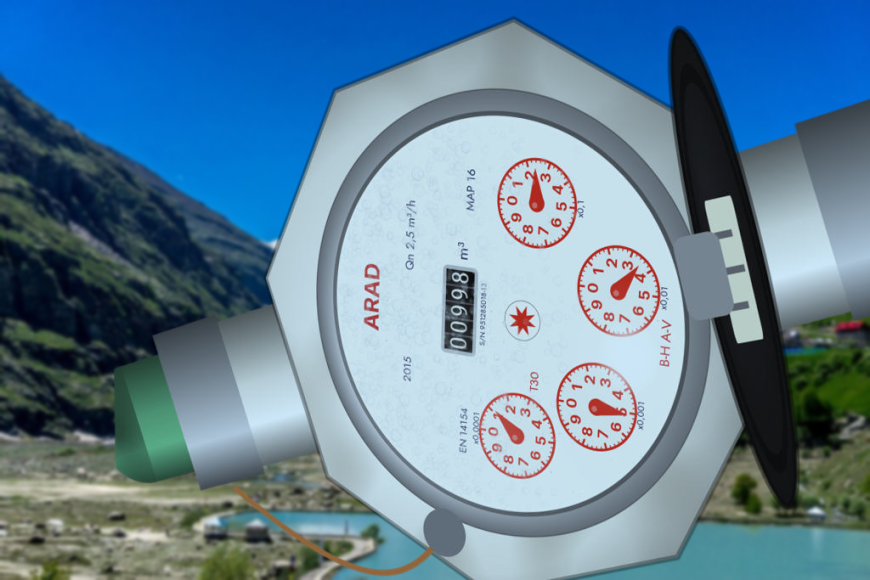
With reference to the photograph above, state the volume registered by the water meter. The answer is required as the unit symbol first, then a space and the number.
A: m³ 998.2351
